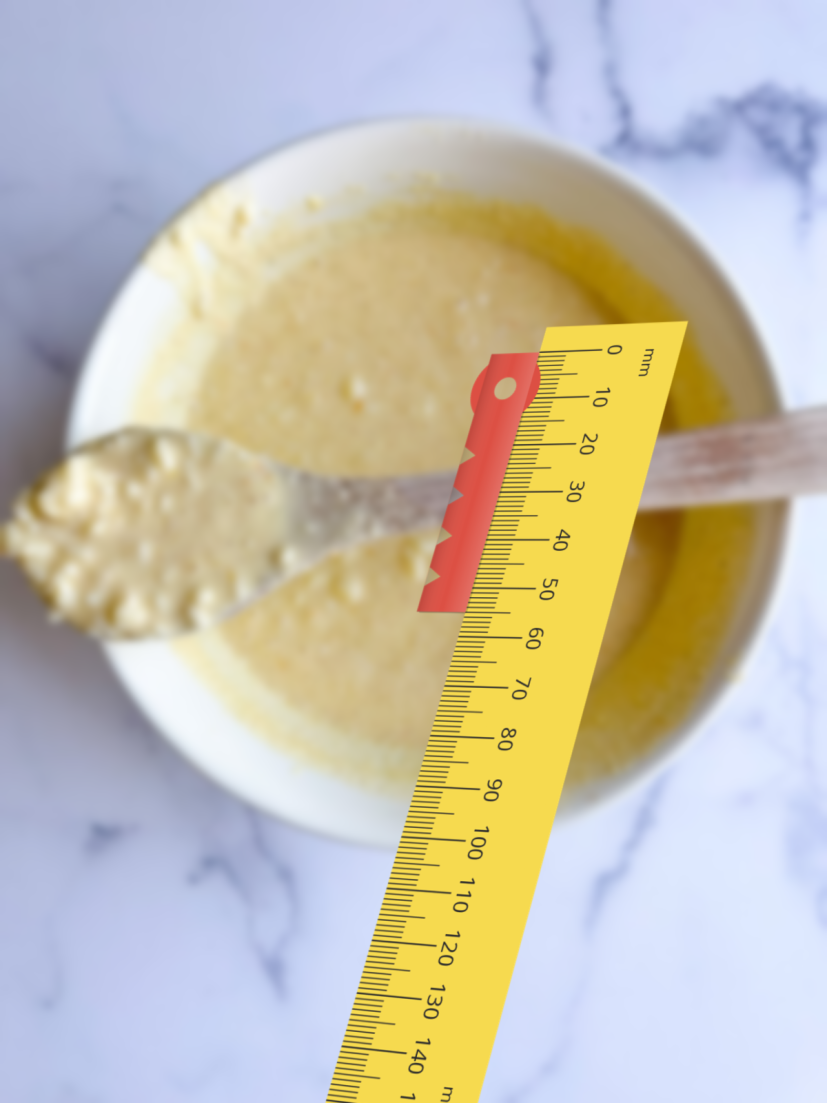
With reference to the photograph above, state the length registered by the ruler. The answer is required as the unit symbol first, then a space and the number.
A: mm 55
